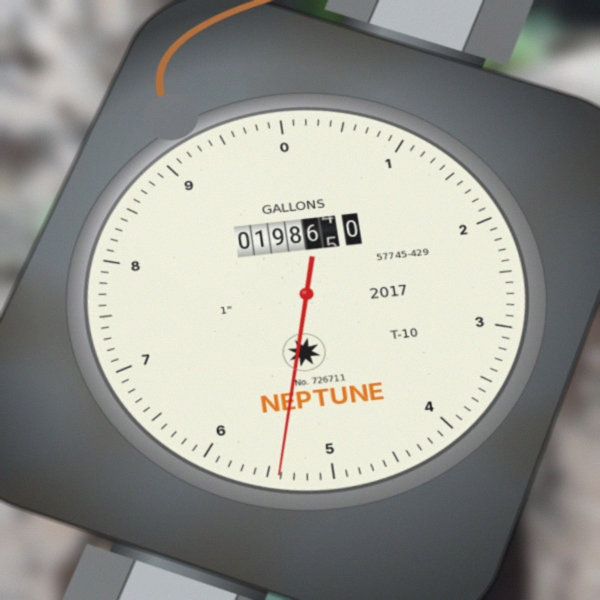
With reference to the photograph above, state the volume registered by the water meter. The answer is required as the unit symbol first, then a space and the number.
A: gal 198645.4
